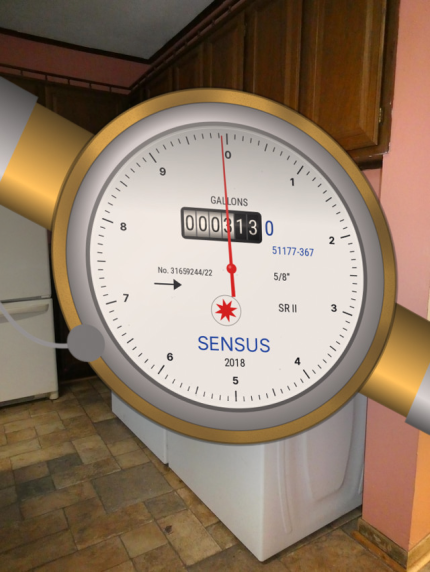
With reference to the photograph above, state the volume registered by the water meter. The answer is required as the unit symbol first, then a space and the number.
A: gal 3129.9
